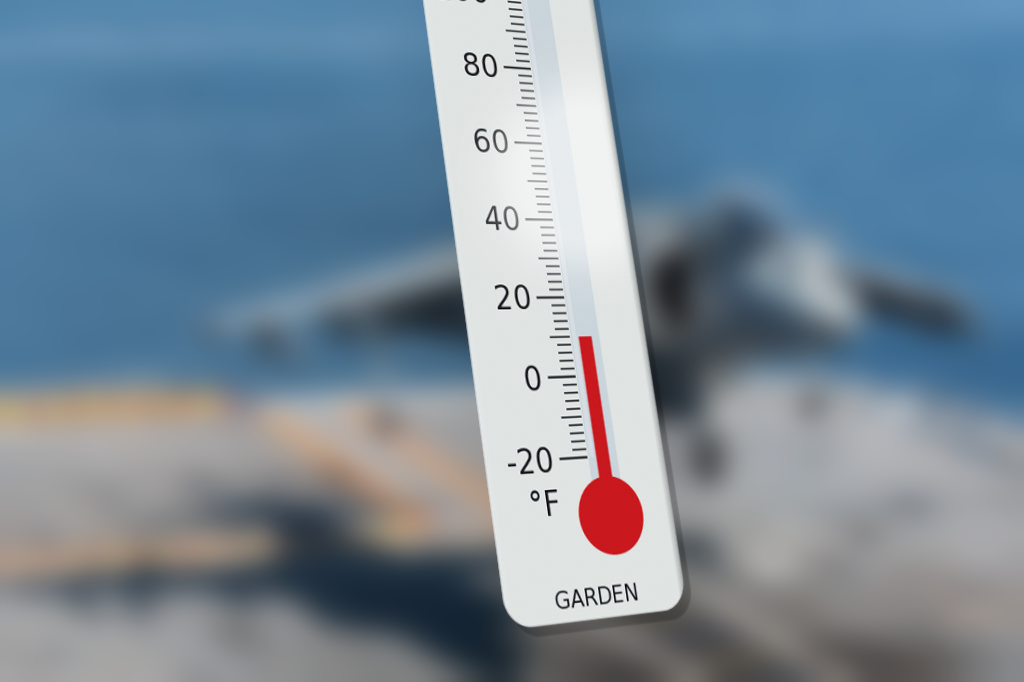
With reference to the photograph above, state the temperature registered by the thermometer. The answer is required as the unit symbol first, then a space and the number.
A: °F 10
